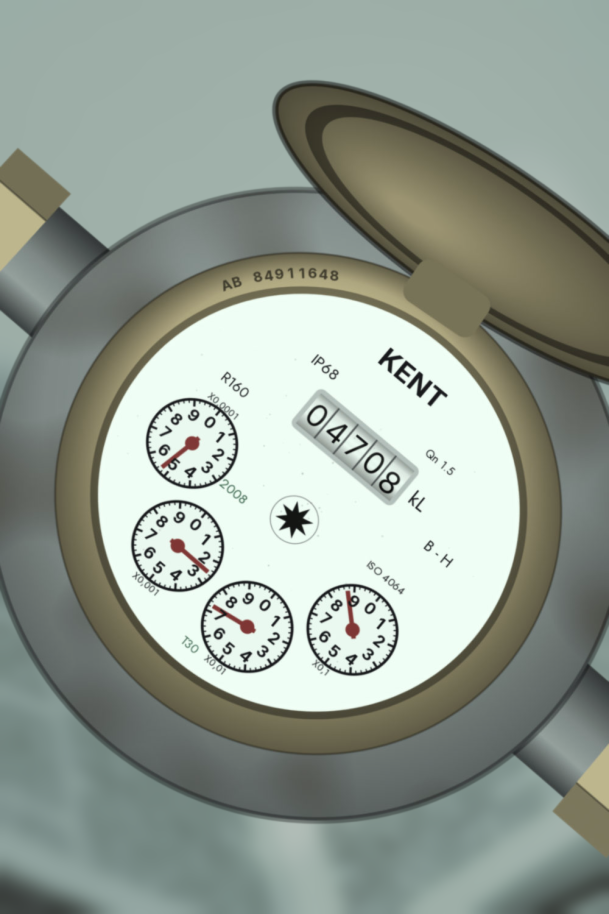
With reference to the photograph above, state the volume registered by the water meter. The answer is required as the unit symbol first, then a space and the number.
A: kL 4707.8725
